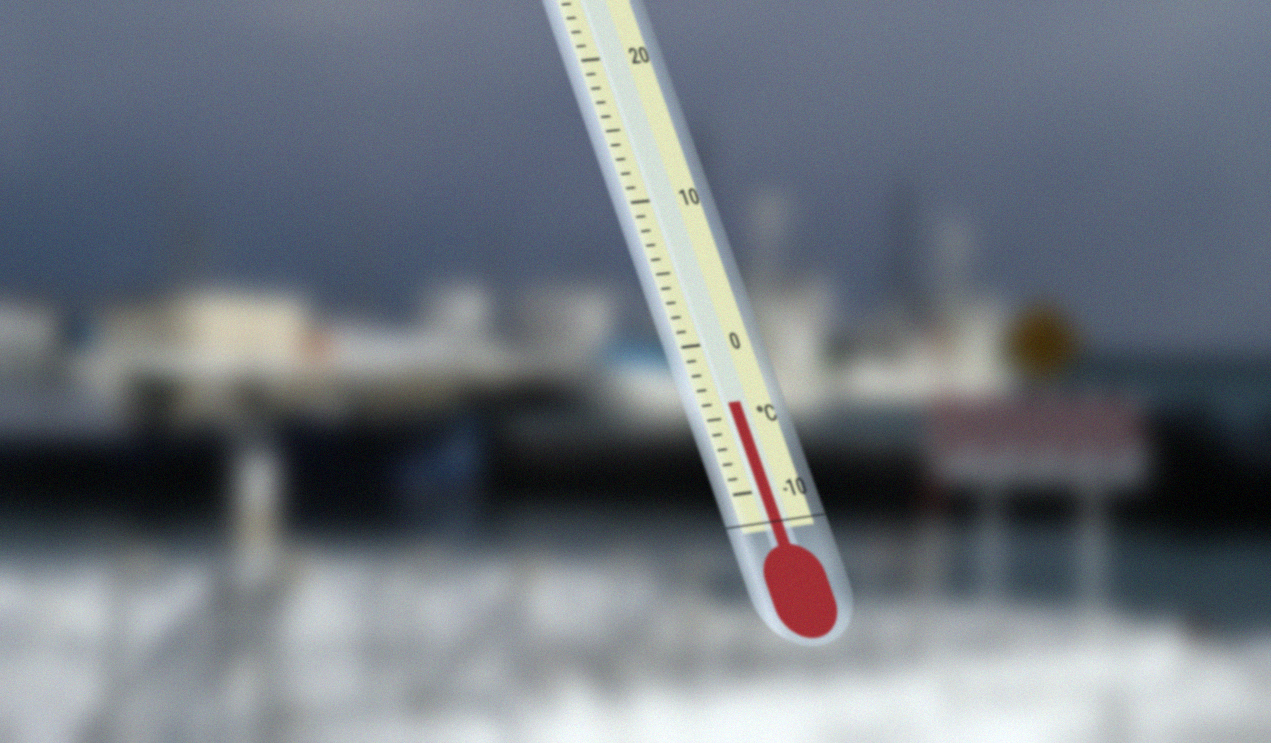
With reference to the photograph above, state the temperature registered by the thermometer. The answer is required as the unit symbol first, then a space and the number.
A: °C -4
